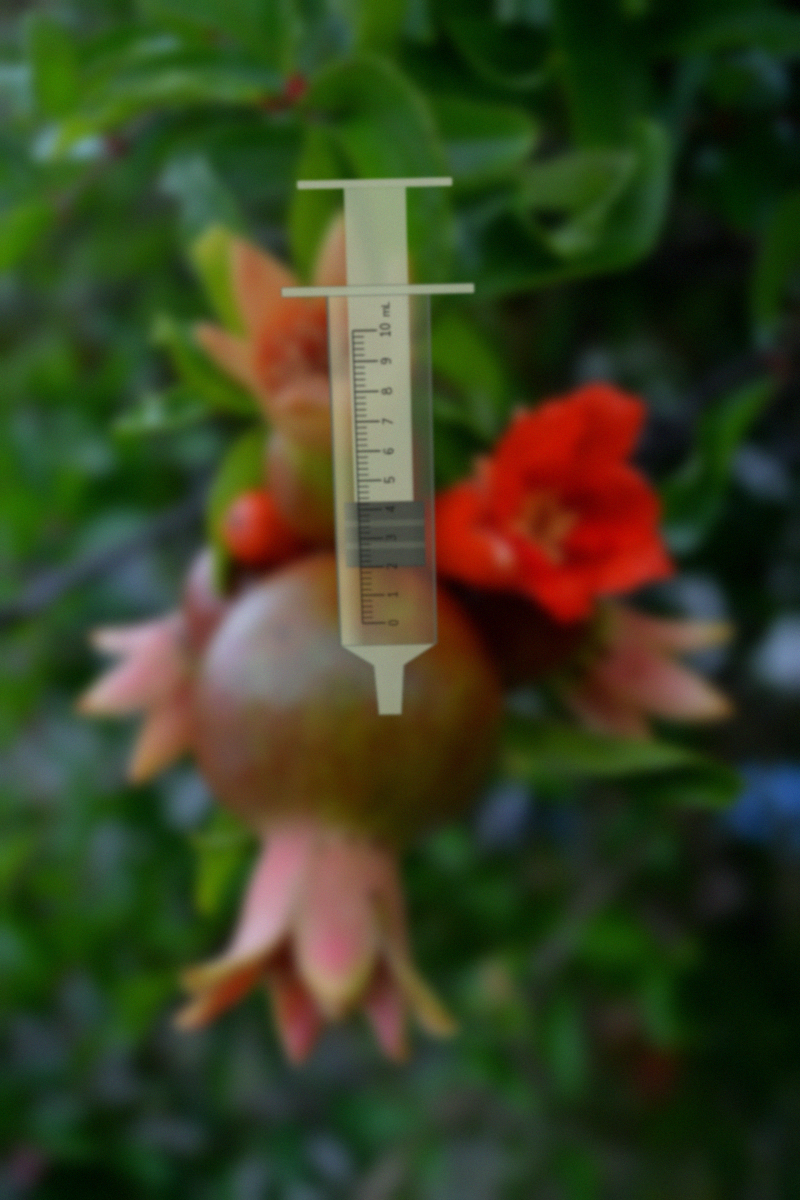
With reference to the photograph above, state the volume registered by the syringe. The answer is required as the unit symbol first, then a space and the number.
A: mL 2
